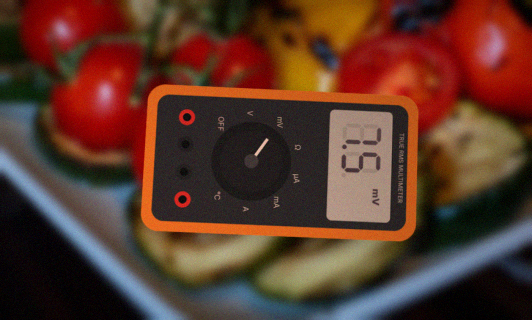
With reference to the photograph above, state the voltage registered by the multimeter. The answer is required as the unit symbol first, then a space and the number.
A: mV 7.5
